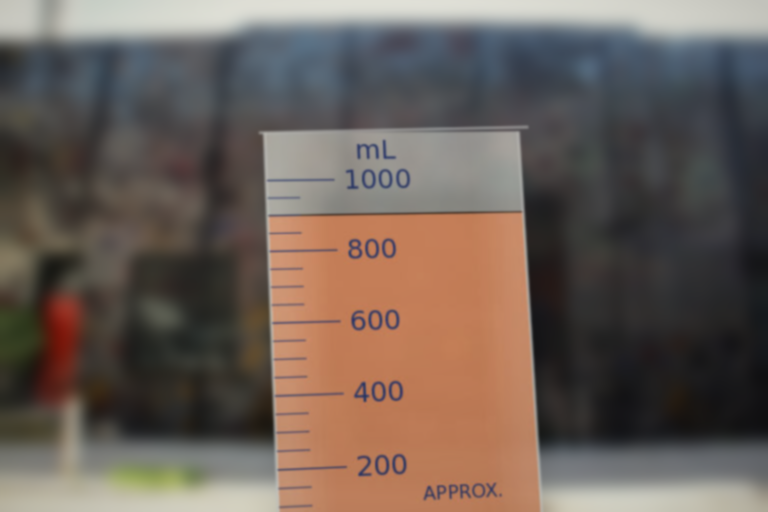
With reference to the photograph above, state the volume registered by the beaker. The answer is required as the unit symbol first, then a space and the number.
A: mL 900
